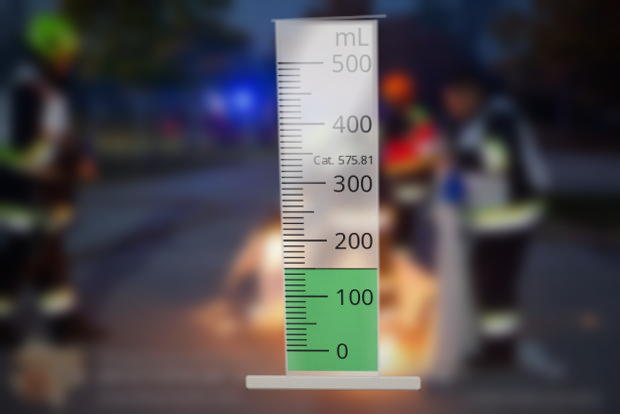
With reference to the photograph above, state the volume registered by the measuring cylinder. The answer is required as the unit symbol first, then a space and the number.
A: mL 150
